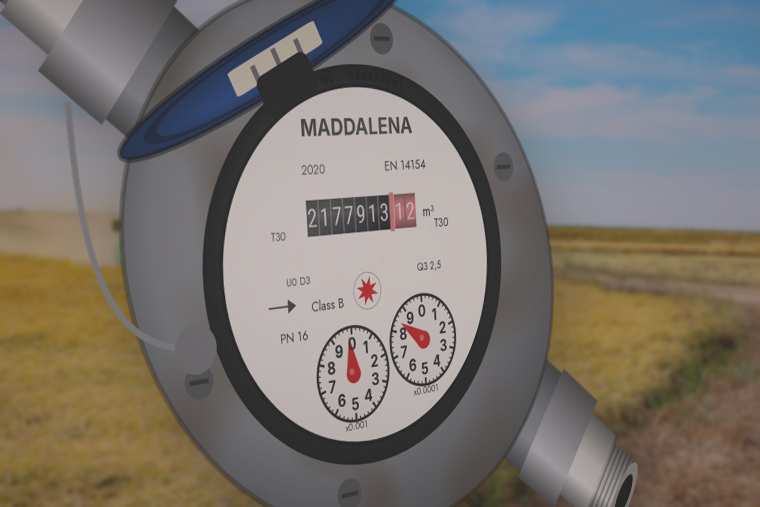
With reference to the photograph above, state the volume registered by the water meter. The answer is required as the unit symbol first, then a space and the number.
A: m³ 2177913.1198
